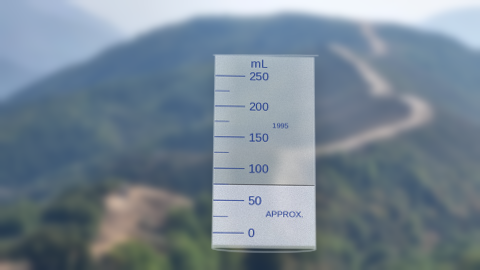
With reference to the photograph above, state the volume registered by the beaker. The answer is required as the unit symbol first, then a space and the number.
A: mL 75
